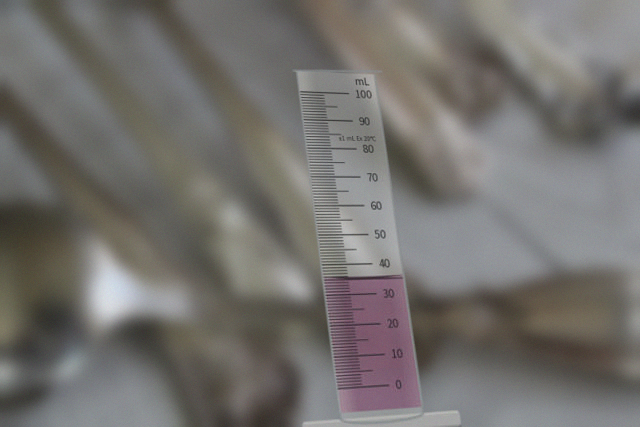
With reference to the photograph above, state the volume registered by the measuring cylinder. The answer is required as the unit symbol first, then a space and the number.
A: mL 35
